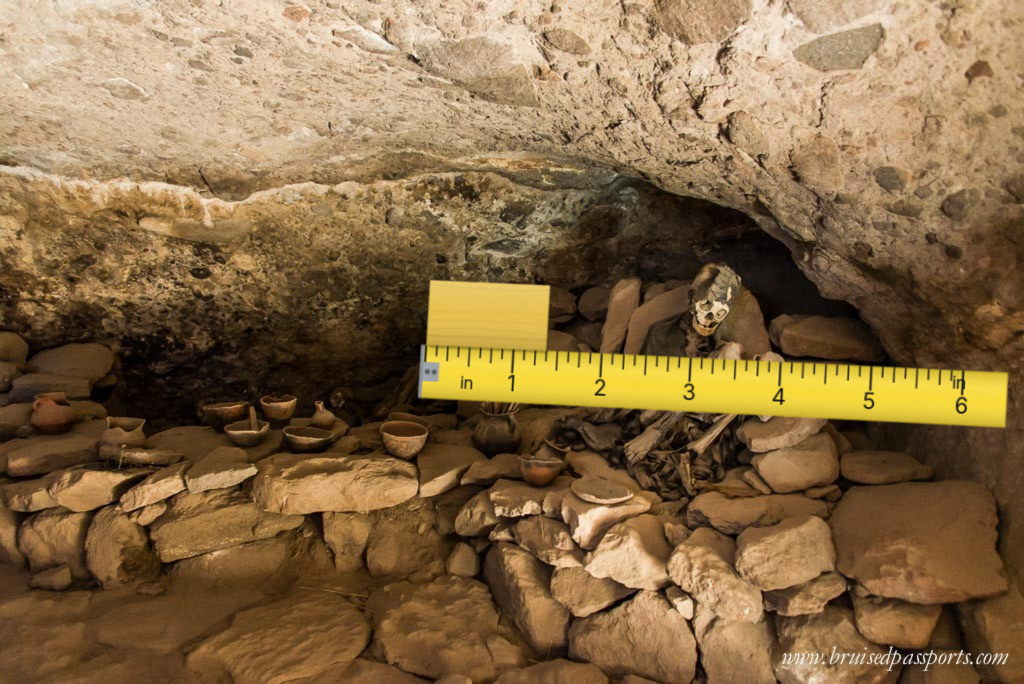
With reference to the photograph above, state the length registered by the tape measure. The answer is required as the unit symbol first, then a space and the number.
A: in 1.375
